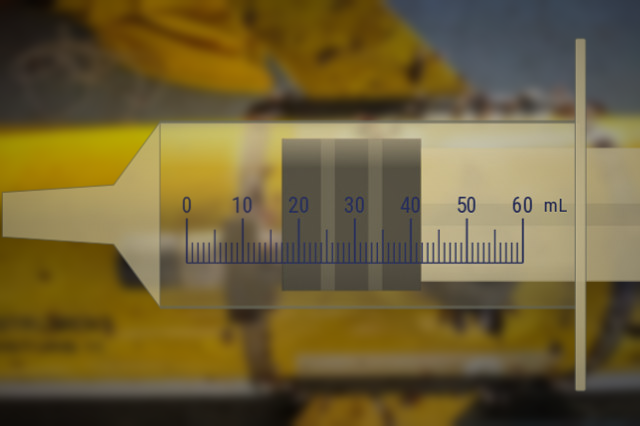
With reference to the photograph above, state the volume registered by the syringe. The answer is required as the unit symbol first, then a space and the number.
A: mL 17
